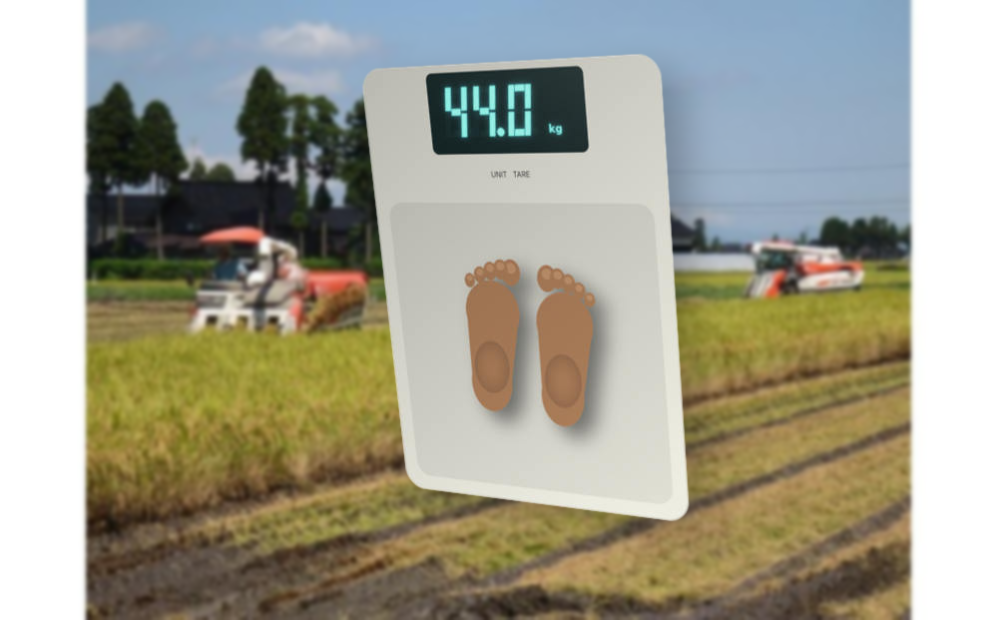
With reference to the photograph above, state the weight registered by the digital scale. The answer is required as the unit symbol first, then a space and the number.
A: kg 44.0
